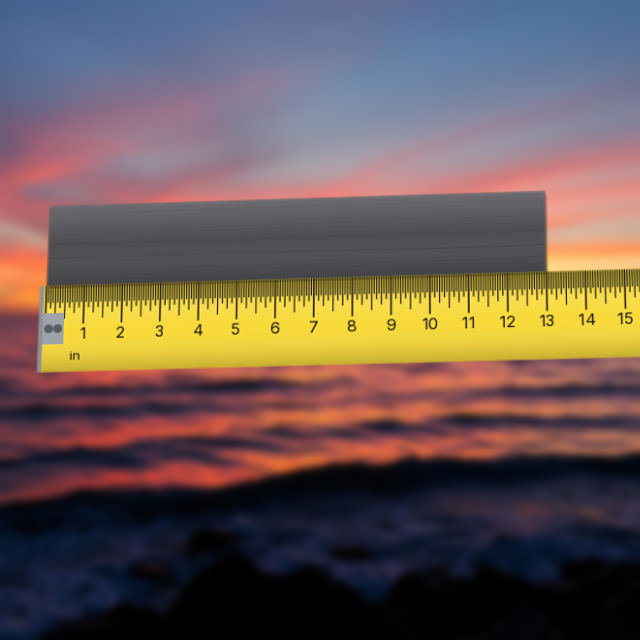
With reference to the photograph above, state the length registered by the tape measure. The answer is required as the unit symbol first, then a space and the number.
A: in 13
